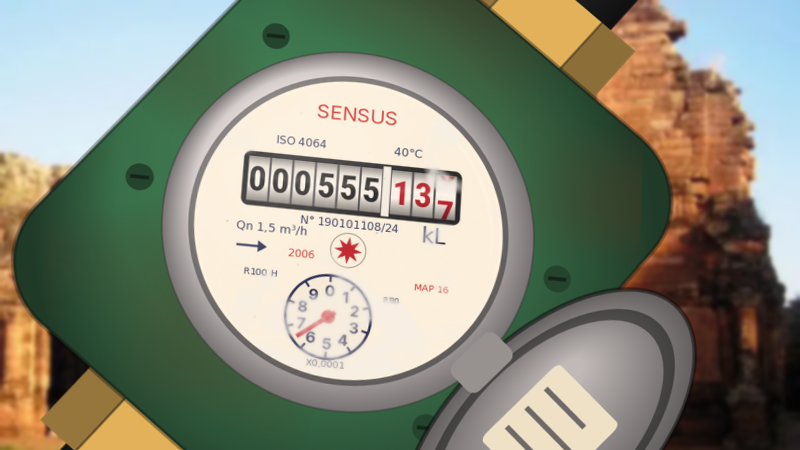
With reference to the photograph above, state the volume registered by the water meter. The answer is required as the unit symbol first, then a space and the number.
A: kL 555.1366
